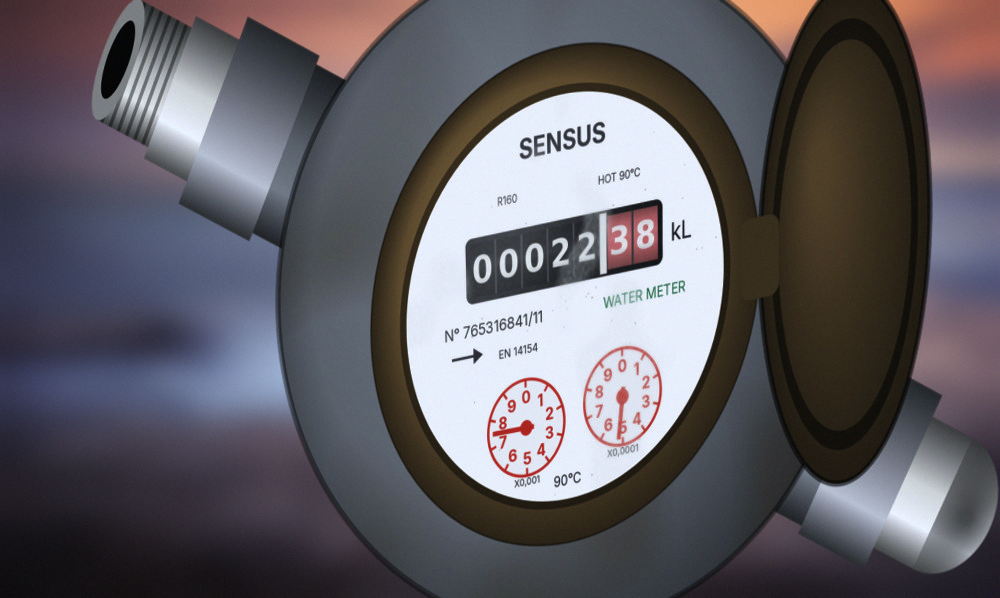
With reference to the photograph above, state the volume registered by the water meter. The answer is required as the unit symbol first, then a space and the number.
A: kL 22.3875
